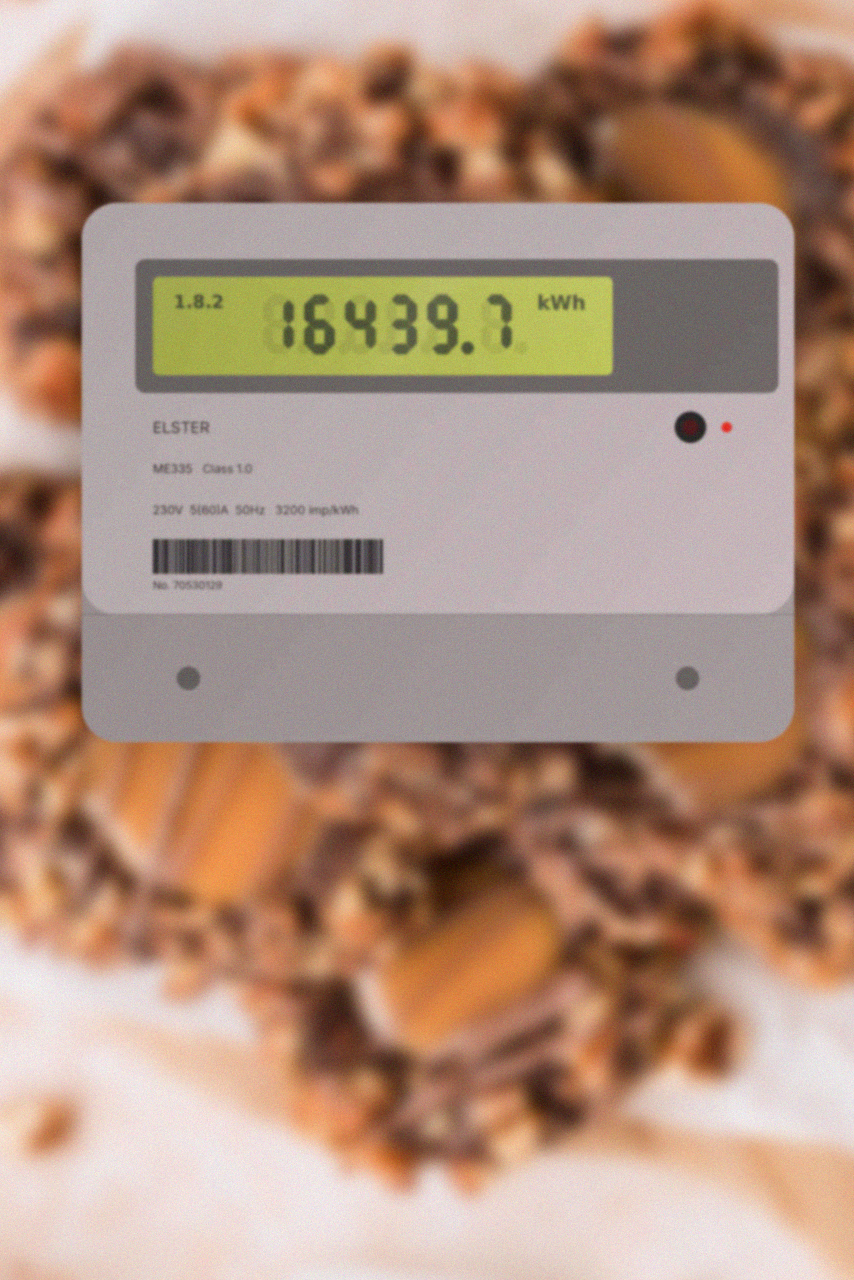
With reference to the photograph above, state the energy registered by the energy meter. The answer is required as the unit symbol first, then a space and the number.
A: kWh 16439.7
